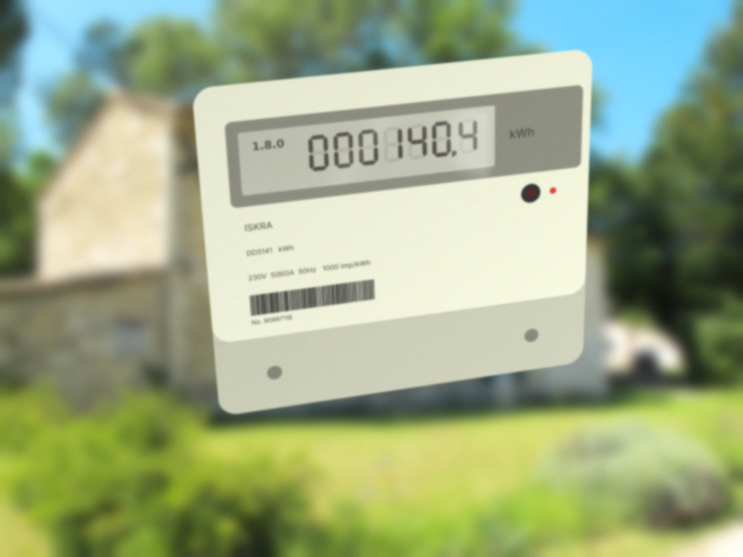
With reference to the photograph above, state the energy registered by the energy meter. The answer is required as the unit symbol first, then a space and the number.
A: kWh 140.4
